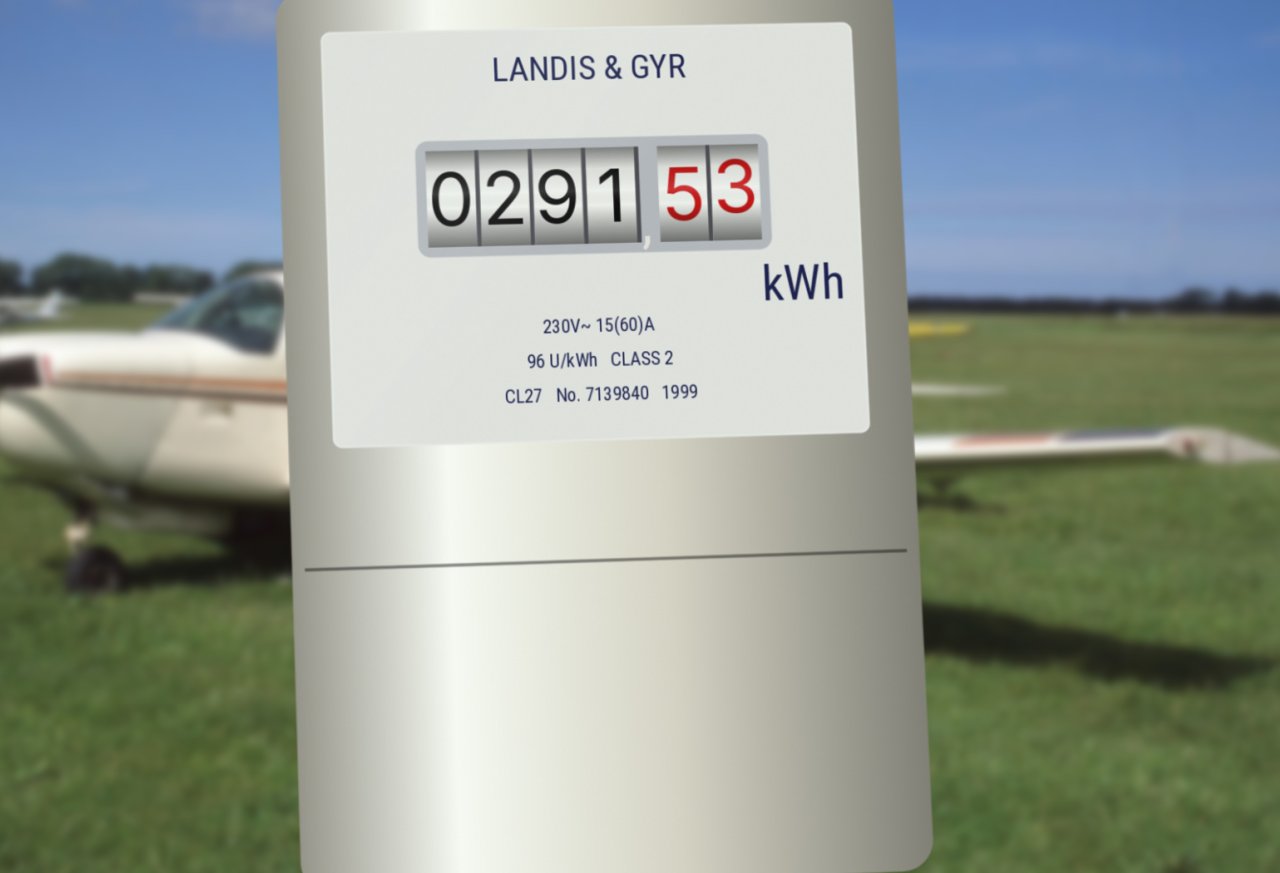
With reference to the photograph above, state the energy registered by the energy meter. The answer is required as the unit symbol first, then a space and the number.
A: kWh 291.53
